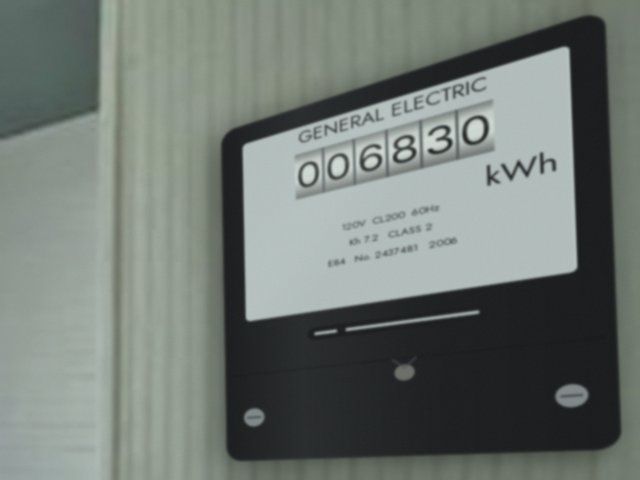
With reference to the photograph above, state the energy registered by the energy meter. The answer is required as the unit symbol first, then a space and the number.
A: kWh 6830
